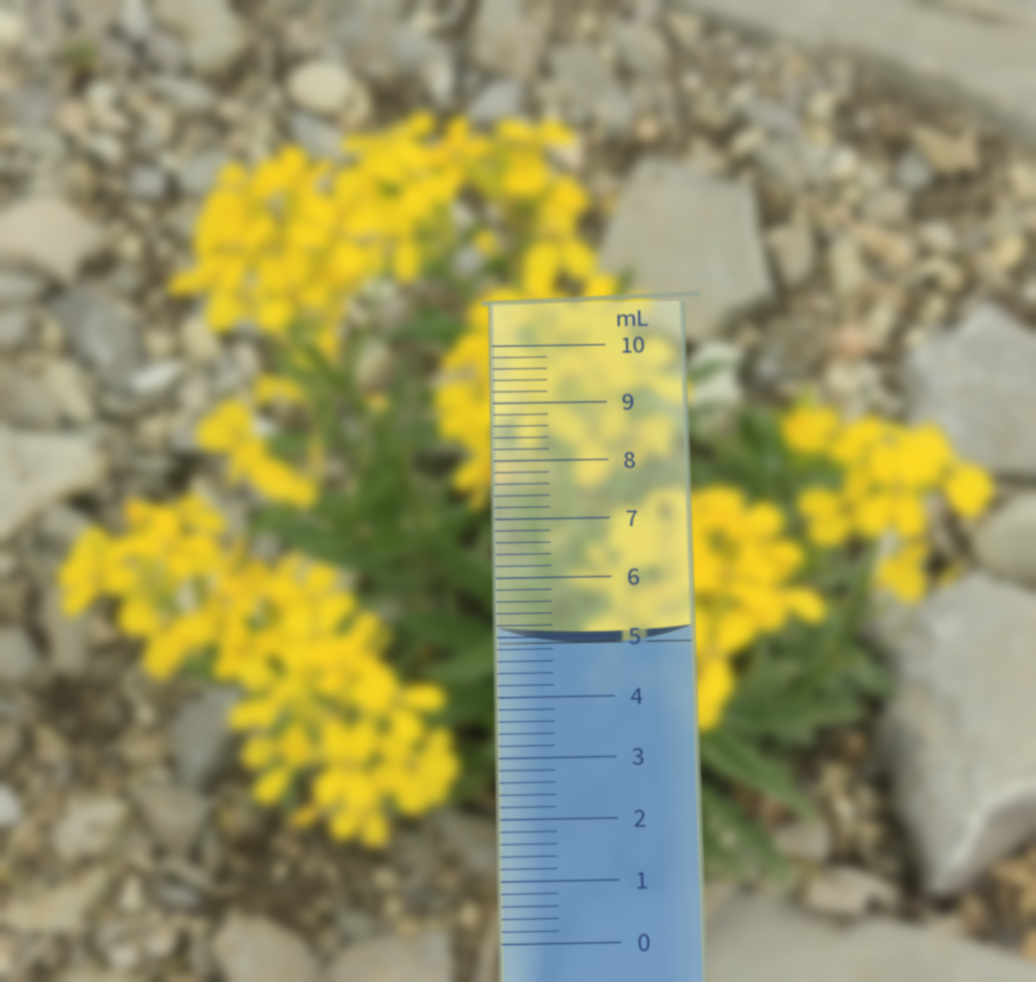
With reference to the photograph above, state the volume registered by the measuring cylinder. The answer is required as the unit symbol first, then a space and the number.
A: mL 4.9
